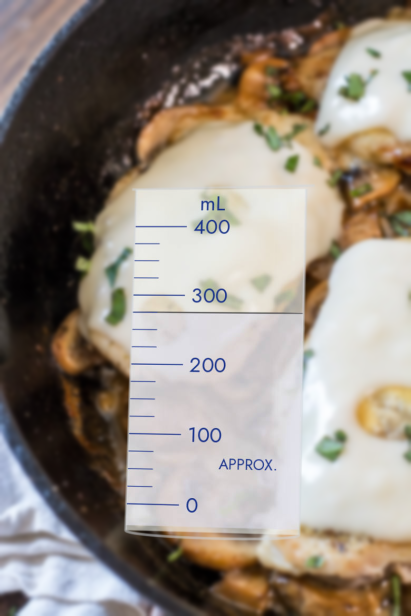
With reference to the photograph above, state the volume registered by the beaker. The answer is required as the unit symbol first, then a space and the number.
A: mL 275
